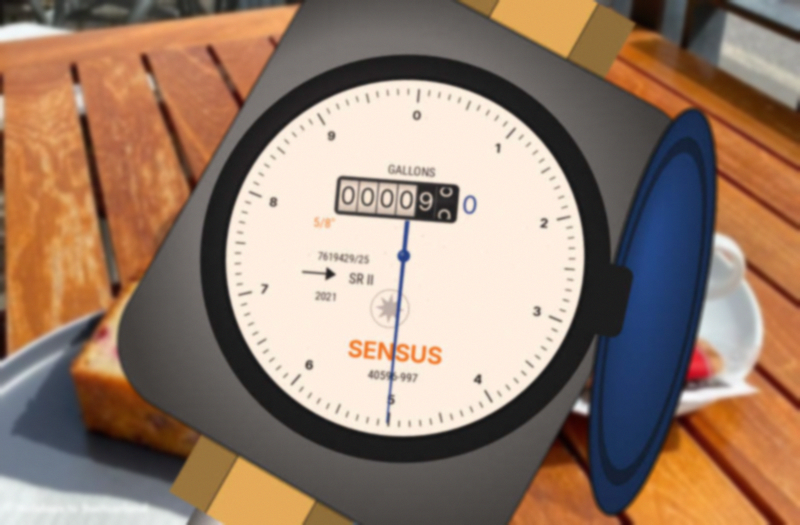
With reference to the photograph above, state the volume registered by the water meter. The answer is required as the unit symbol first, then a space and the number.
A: gal 985.0
